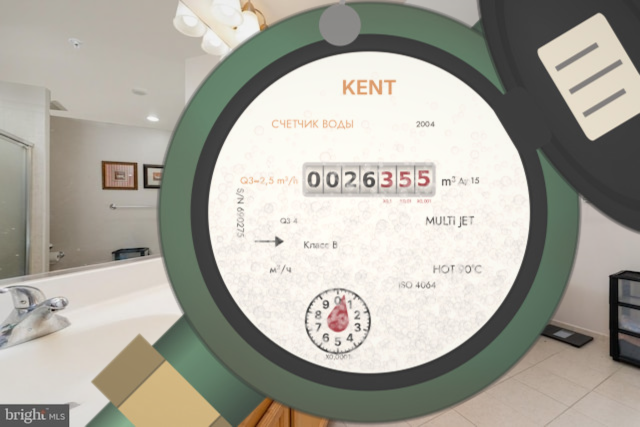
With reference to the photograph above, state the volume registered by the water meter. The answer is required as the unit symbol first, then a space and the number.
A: m³ 26.3550
